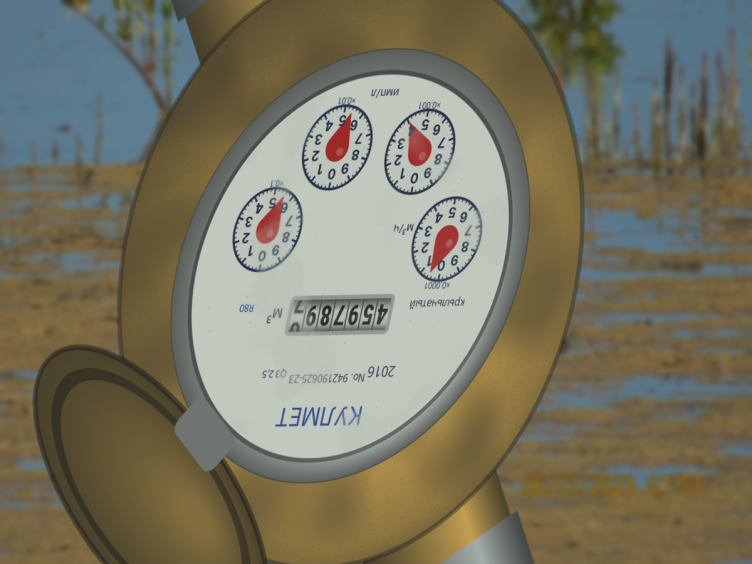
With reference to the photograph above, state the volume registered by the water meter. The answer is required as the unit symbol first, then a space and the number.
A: m³ 4597896.5540
